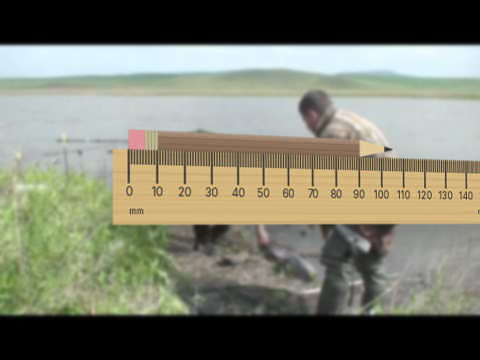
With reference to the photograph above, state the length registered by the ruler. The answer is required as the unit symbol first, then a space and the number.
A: mm 105
